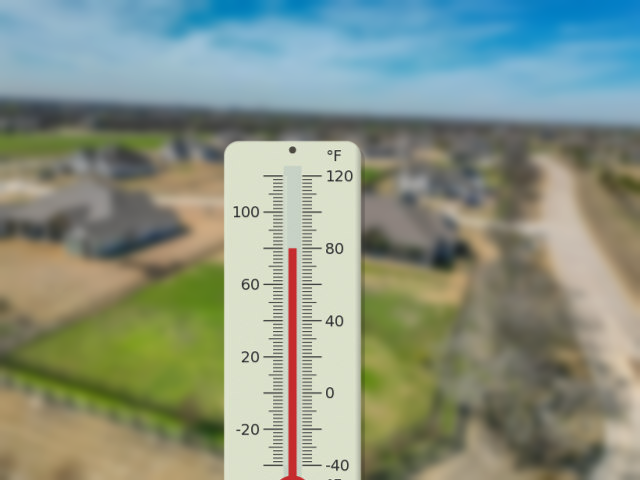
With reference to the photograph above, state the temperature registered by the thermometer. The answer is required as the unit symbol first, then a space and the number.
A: °F 80
